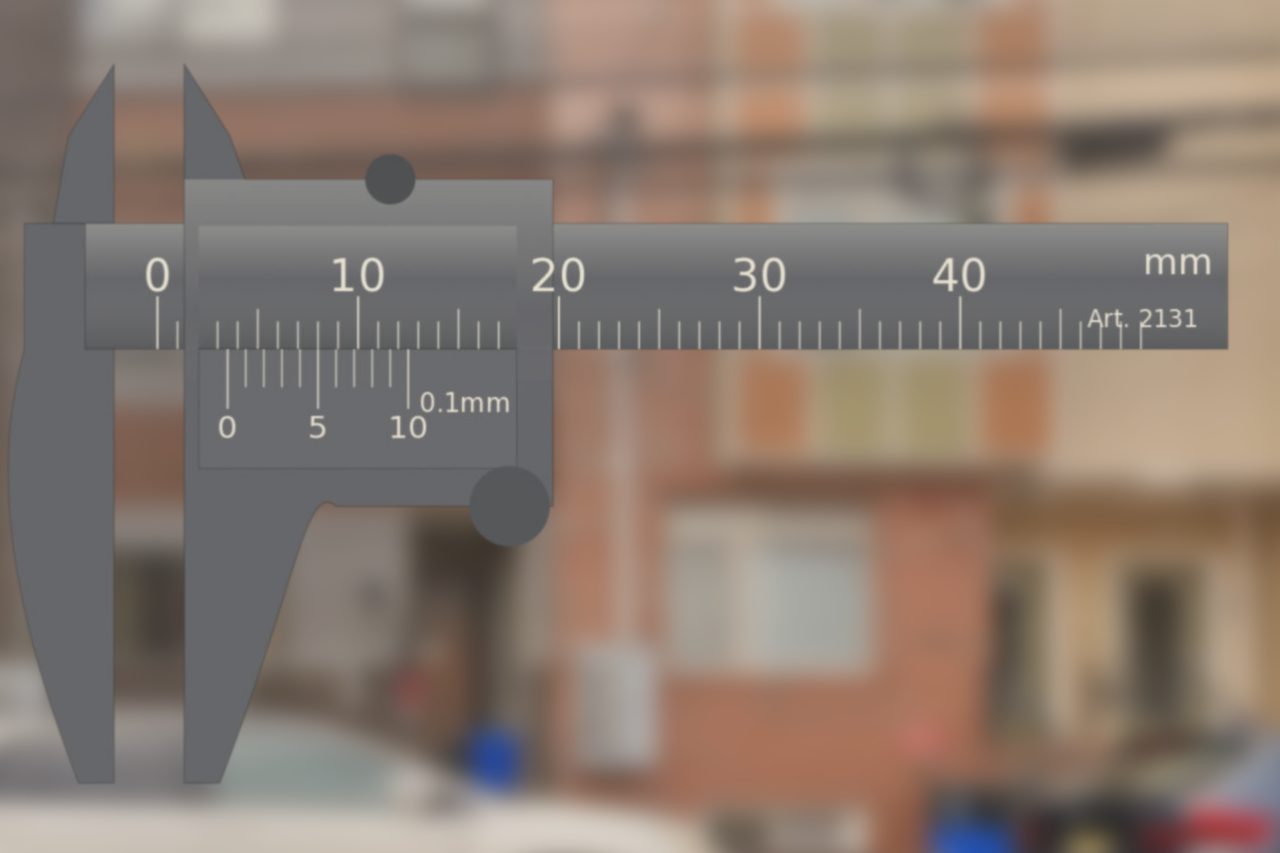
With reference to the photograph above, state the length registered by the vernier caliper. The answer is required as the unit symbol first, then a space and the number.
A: mm 3.5
